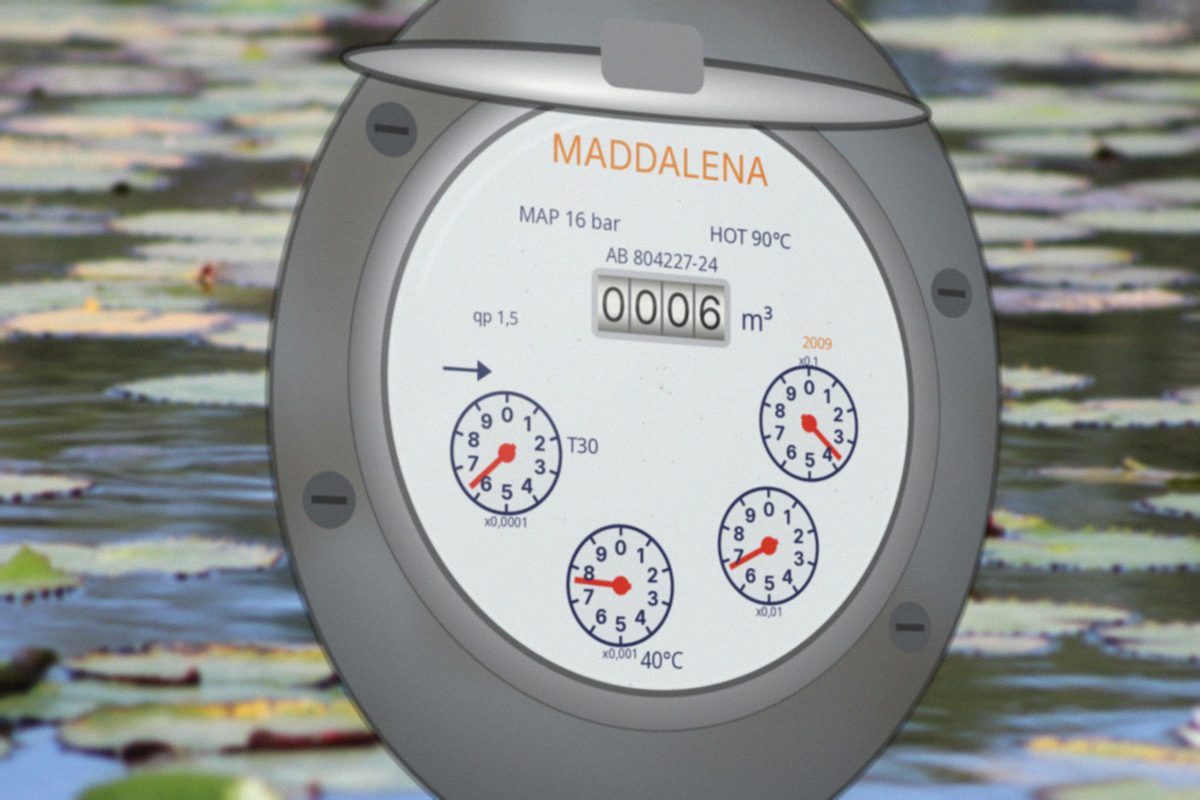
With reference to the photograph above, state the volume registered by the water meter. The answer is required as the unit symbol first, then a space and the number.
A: m³ 6.3676
